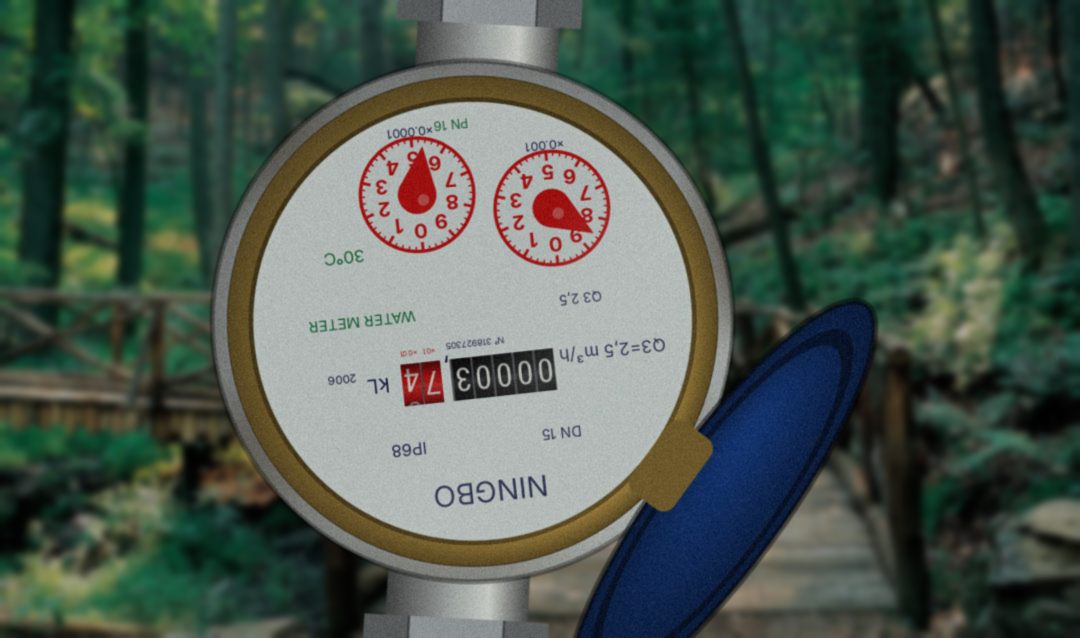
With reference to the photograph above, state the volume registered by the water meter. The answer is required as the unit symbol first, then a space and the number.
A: kL 3.7385
